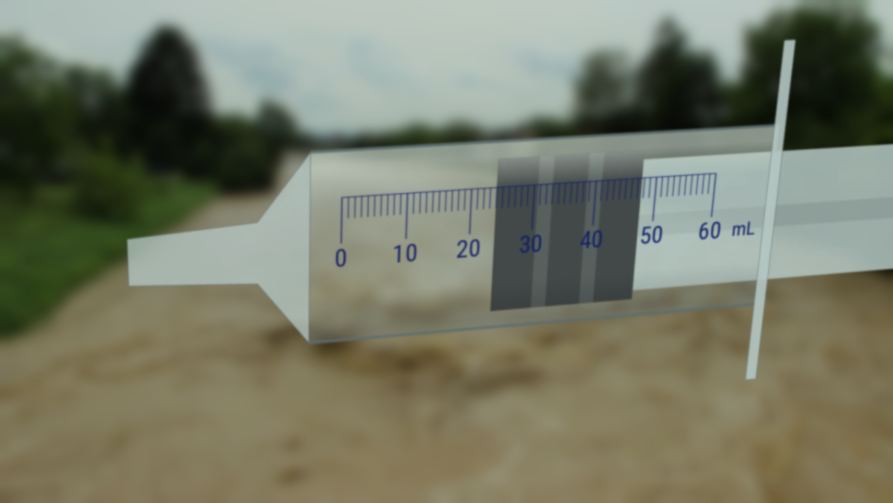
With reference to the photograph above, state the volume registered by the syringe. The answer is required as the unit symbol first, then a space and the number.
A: mL 24
